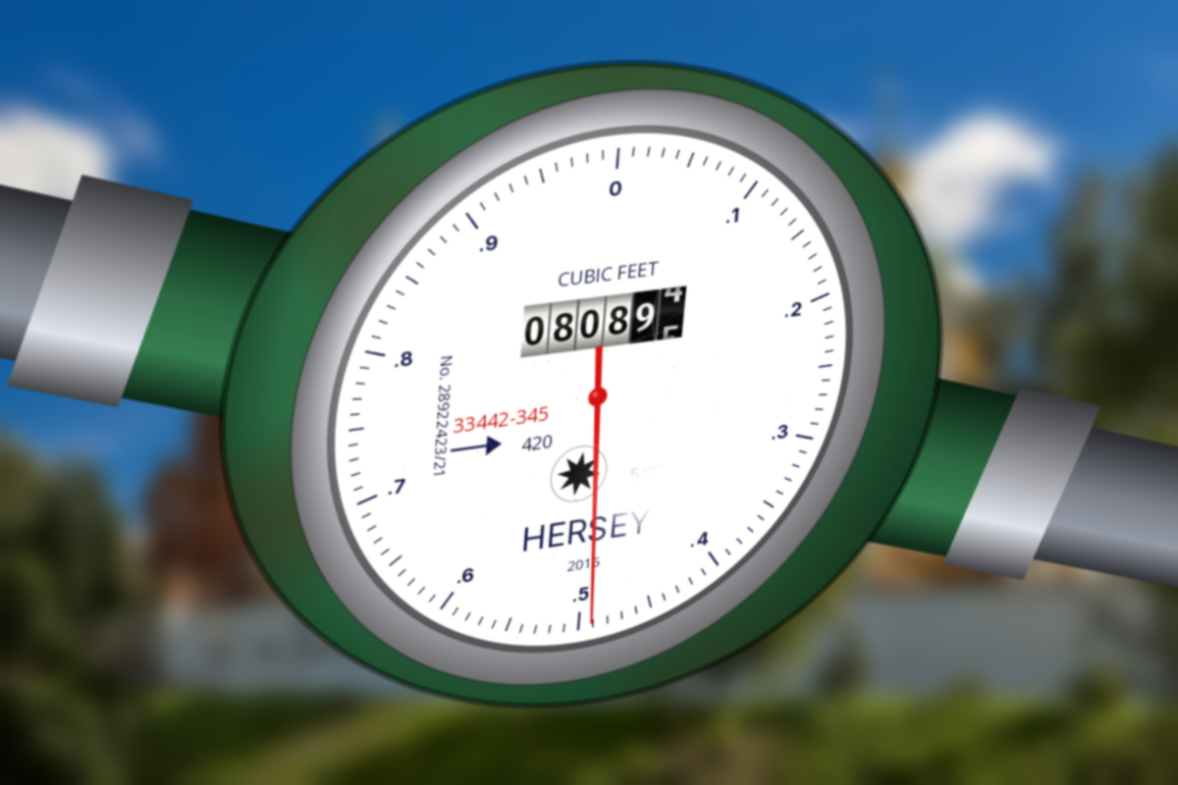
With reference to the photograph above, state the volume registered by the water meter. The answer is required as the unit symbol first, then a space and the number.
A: ft³ 80894.49
